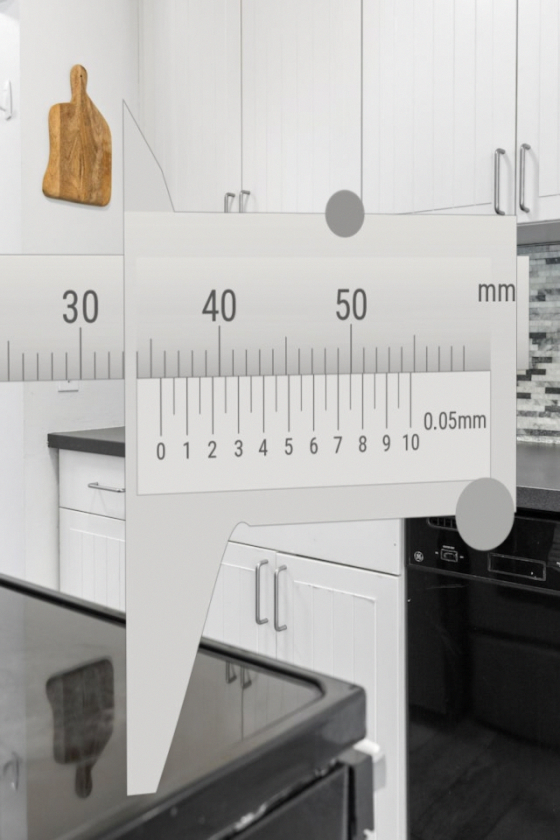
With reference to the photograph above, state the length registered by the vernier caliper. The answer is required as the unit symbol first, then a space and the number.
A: mm 35.7
